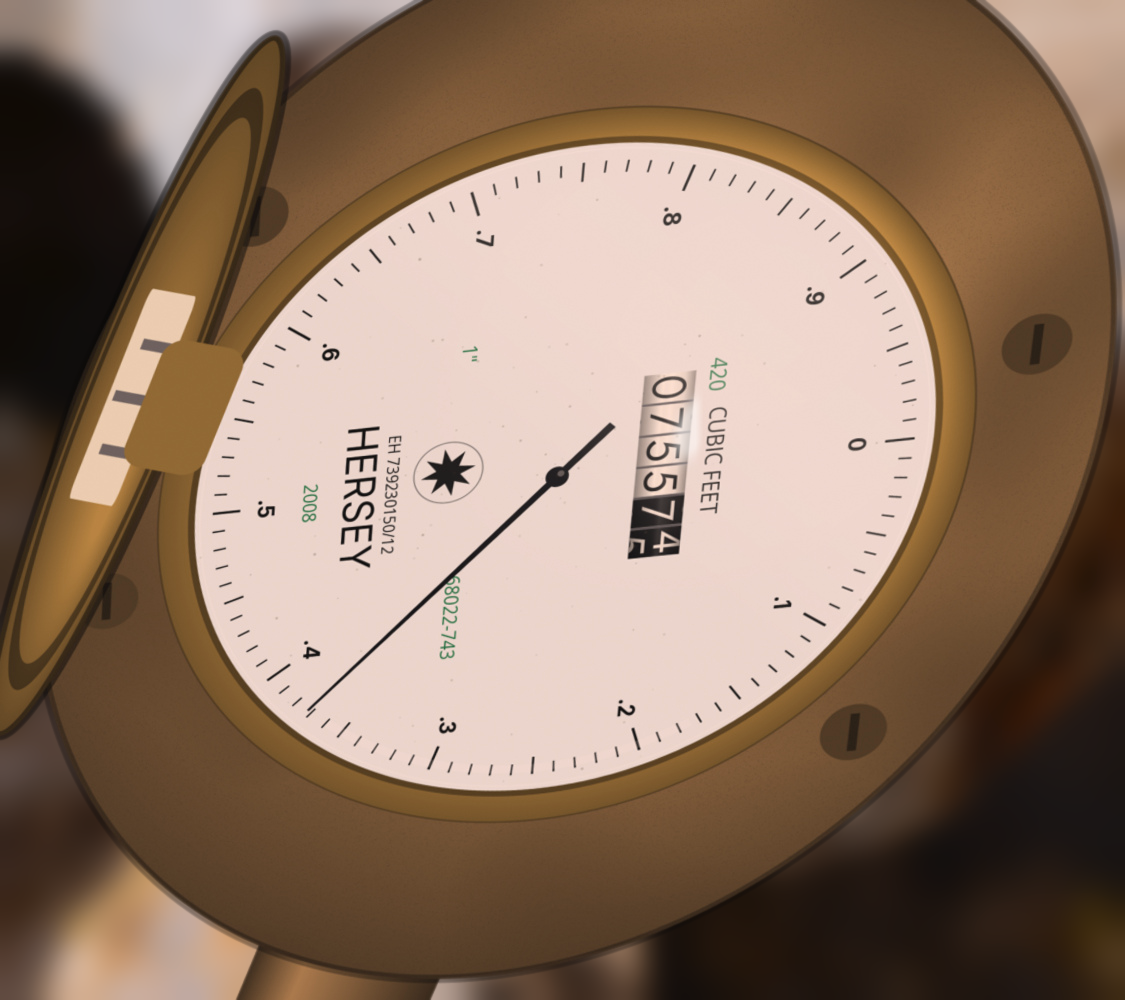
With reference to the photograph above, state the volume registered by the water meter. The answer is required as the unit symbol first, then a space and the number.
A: ft³ 75574.37
